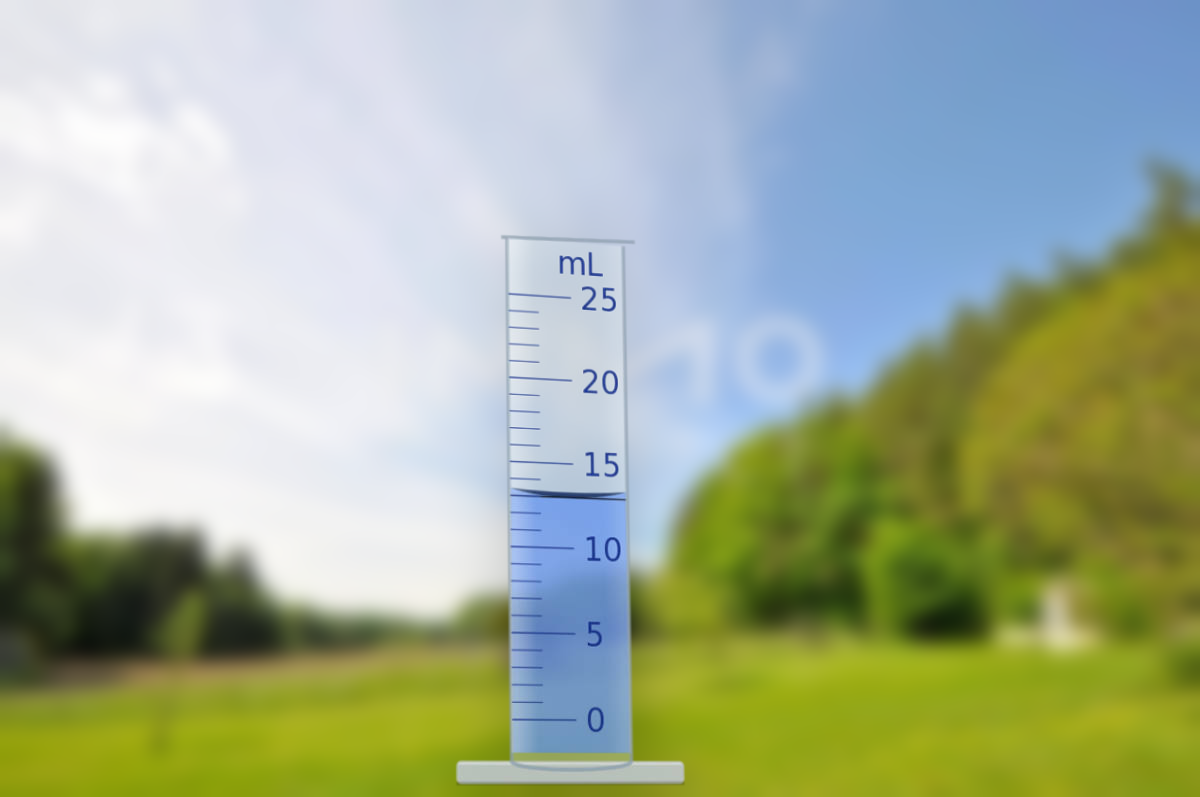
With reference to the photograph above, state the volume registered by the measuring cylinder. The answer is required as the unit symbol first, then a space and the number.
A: mL 13
